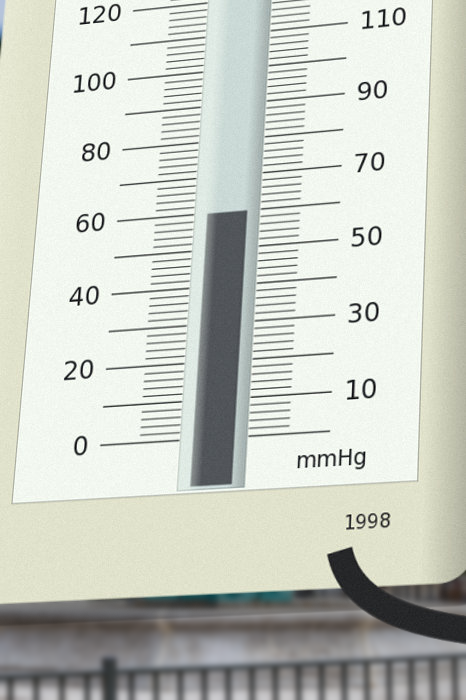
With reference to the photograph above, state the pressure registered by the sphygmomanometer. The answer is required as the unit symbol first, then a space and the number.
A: mmHg 60
